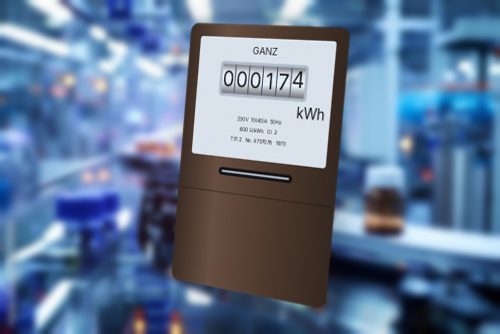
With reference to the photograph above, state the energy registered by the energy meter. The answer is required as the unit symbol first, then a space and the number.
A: kWh 174
